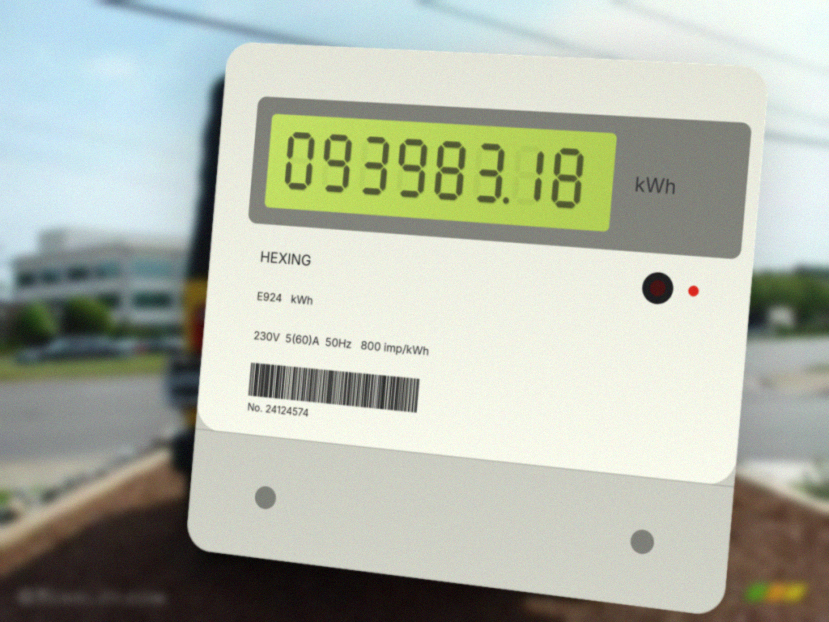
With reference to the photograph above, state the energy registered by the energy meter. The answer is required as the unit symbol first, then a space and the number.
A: kWh 93983.18
